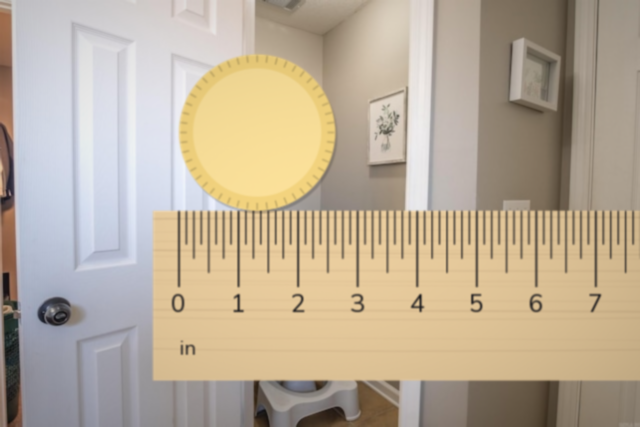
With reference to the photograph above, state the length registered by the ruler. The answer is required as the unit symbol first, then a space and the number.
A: in 2.625
